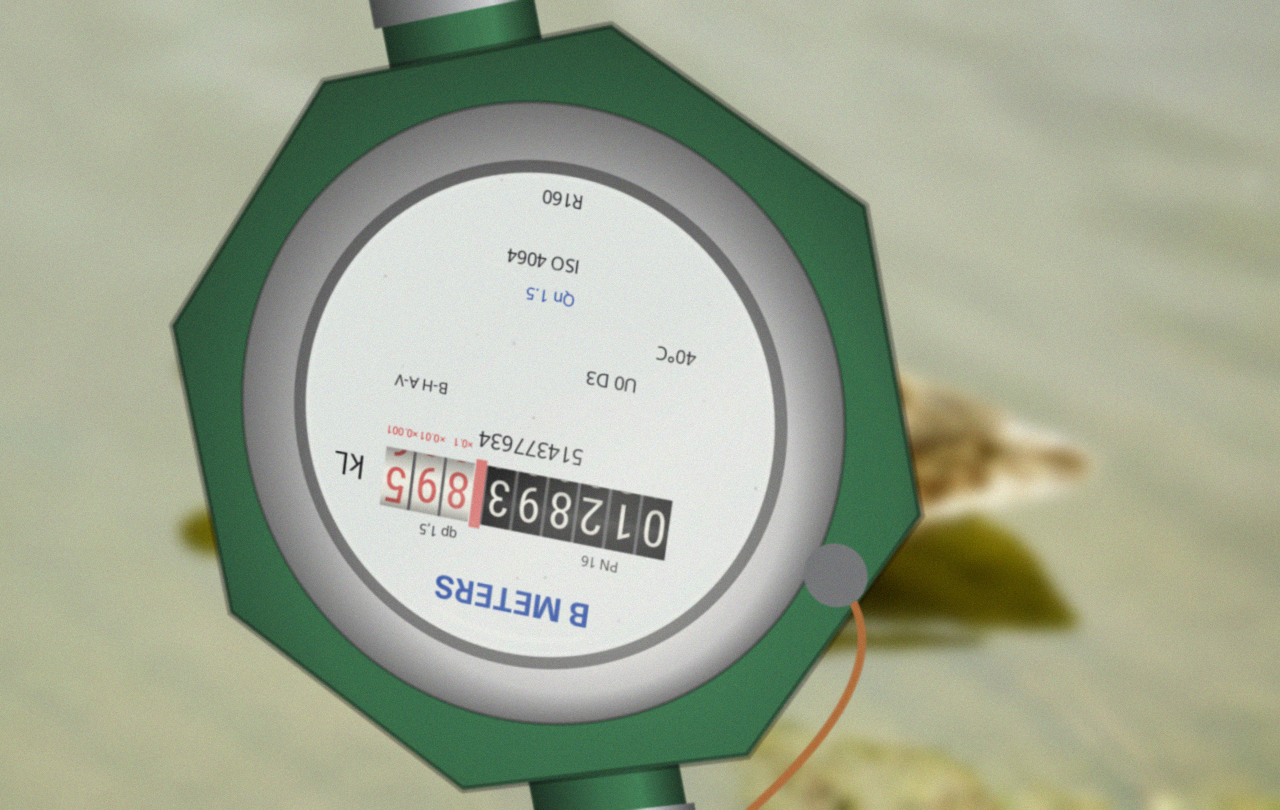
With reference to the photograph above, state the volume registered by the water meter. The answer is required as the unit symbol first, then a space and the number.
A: kL 12893.895
